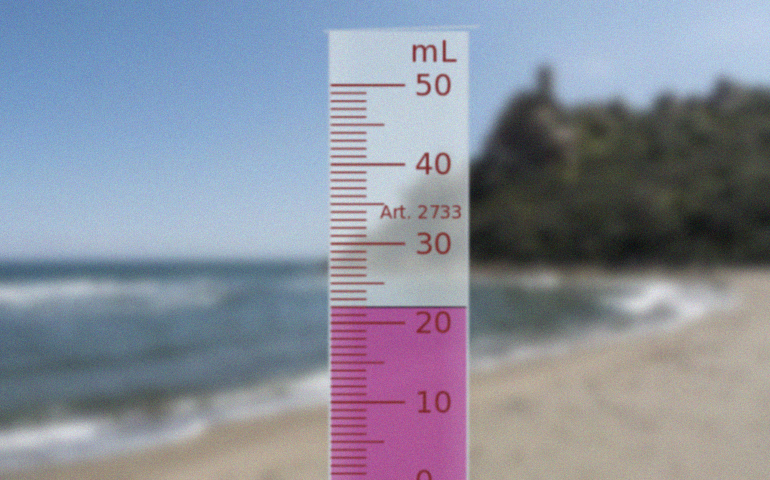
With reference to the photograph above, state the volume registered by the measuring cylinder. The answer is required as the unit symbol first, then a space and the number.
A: mL 22
